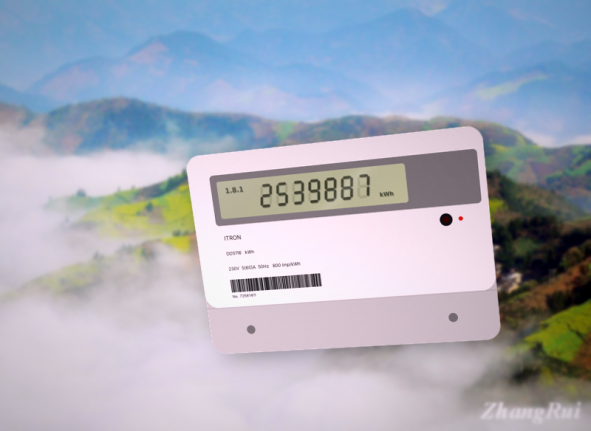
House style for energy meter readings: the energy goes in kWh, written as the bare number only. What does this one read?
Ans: 2539887
